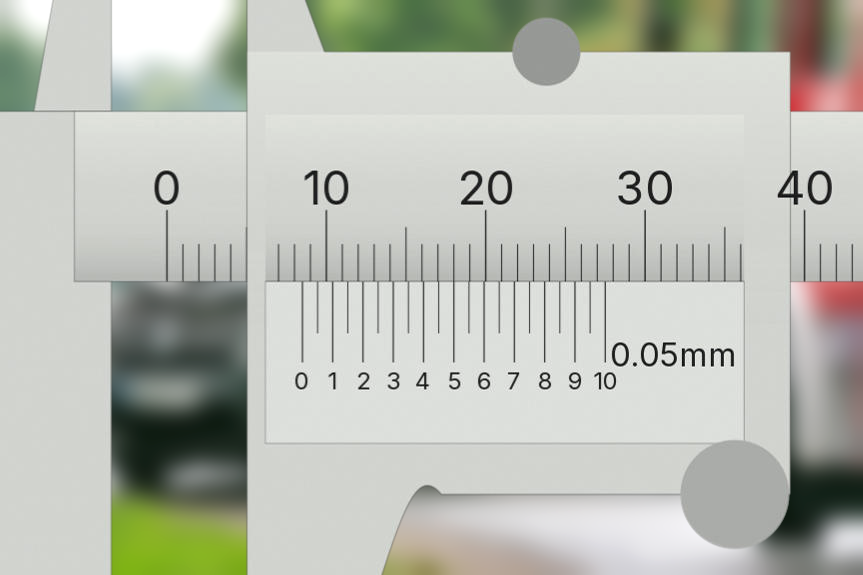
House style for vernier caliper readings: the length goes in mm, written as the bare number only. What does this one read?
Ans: 8.5
